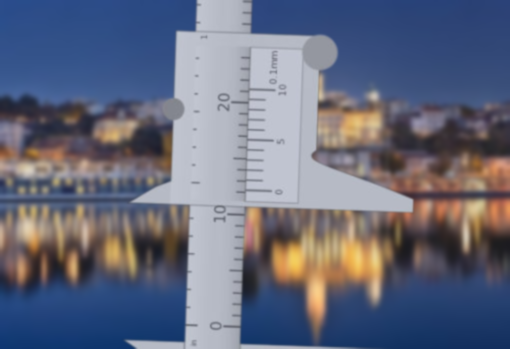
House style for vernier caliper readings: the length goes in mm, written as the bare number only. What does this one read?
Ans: 12.2
